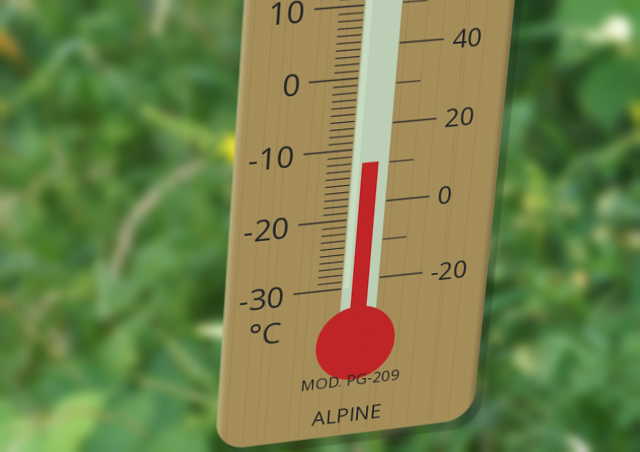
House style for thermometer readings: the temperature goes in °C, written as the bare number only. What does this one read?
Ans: -12
